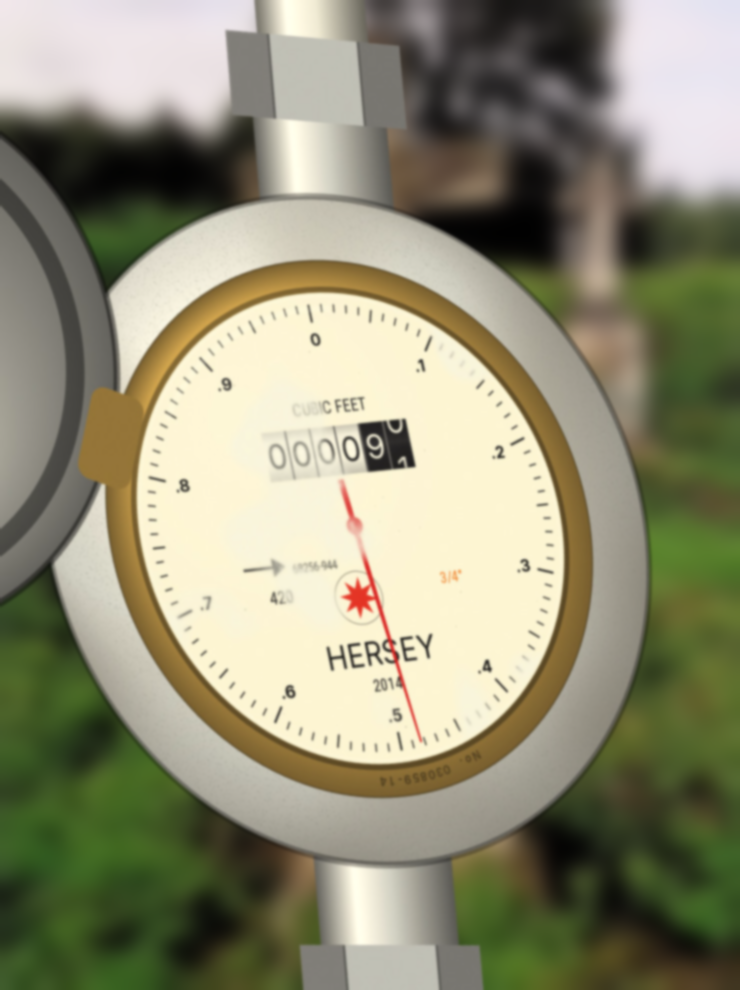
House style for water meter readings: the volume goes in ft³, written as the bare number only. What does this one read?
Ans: 90.48
